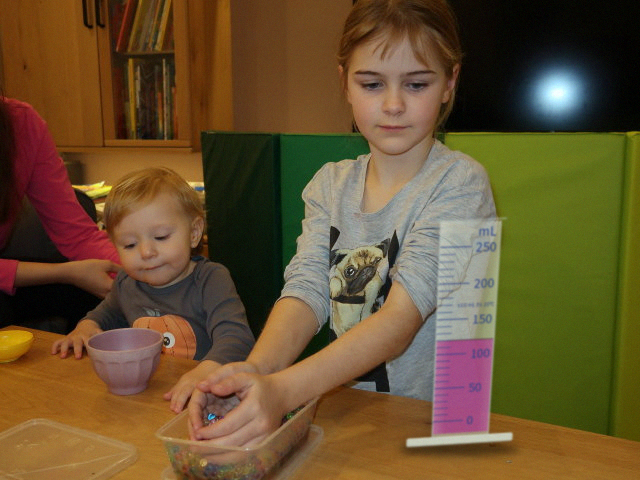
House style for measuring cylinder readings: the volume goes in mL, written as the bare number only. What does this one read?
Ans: 120
